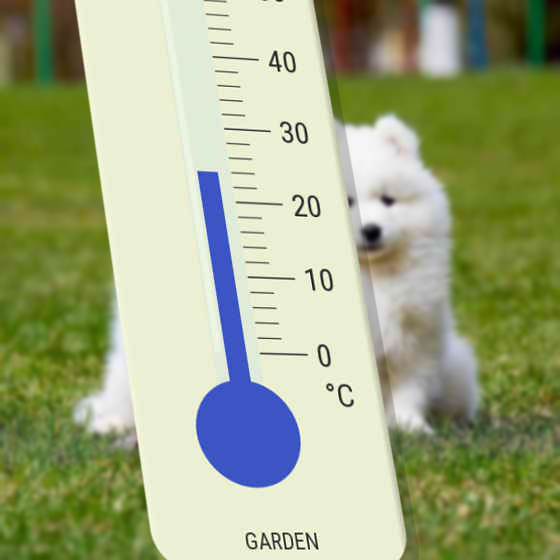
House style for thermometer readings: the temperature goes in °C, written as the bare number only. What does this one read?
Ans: 24
